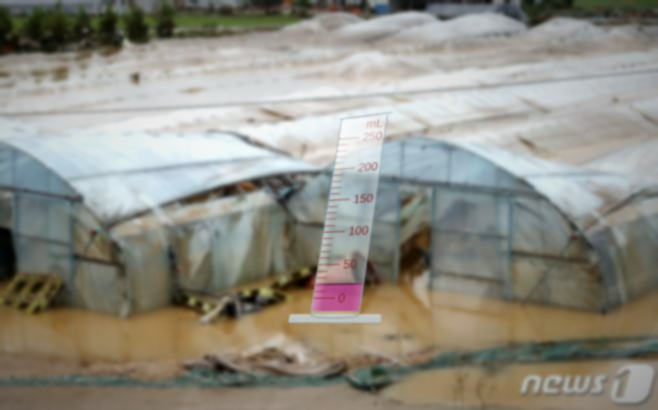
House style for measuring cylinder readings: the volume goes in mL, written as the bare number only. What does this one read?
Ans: 20
